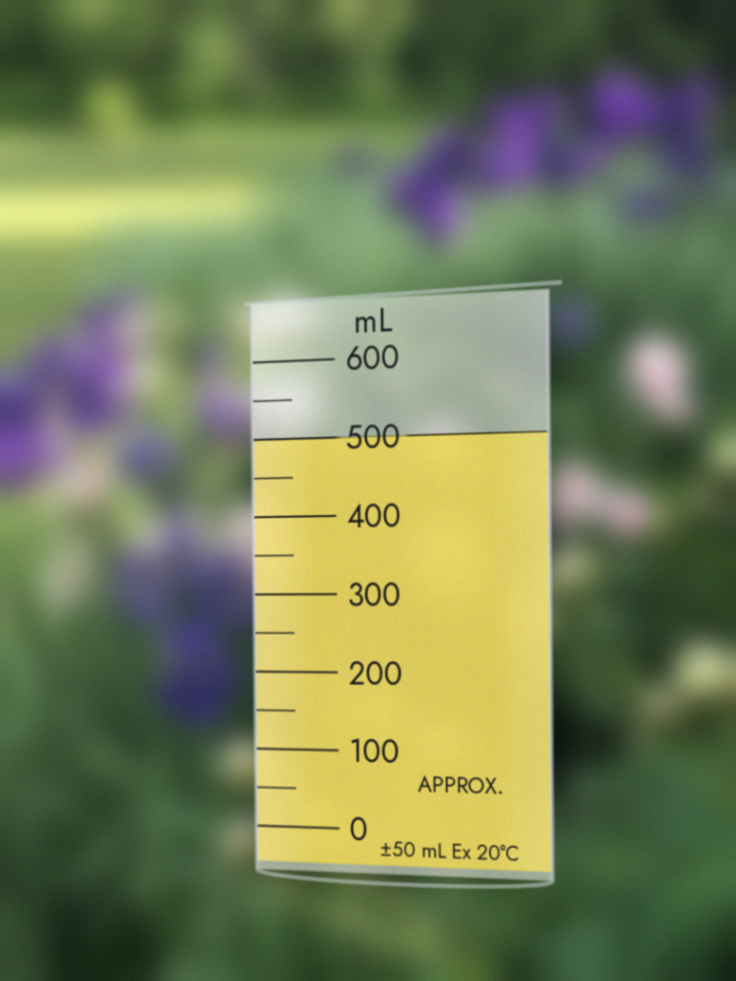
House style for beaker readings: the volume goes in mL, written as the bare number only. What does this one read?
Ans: 500
